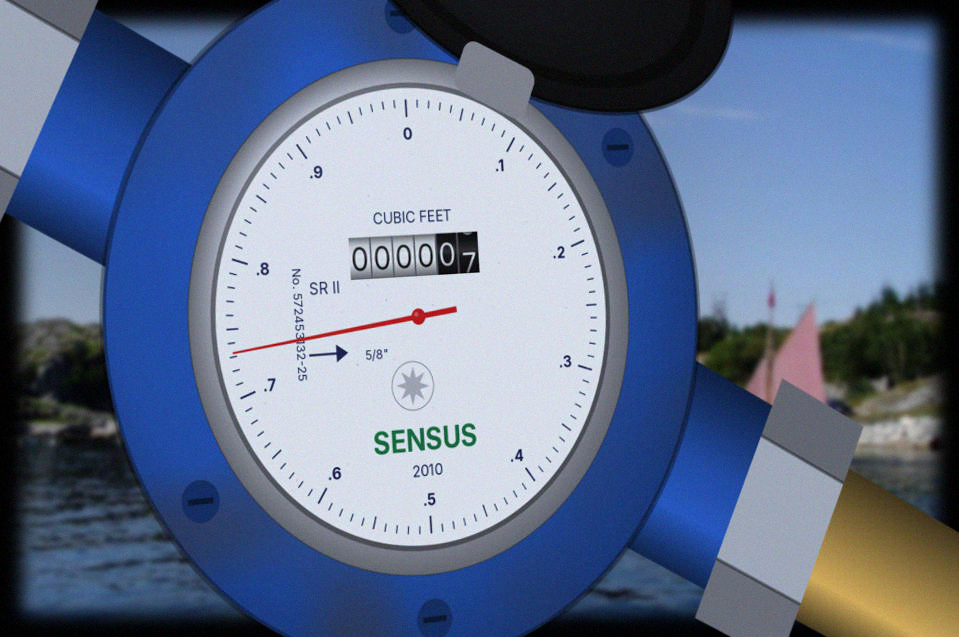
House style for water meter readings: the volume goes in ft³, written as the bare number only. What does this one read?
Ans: 6.73
